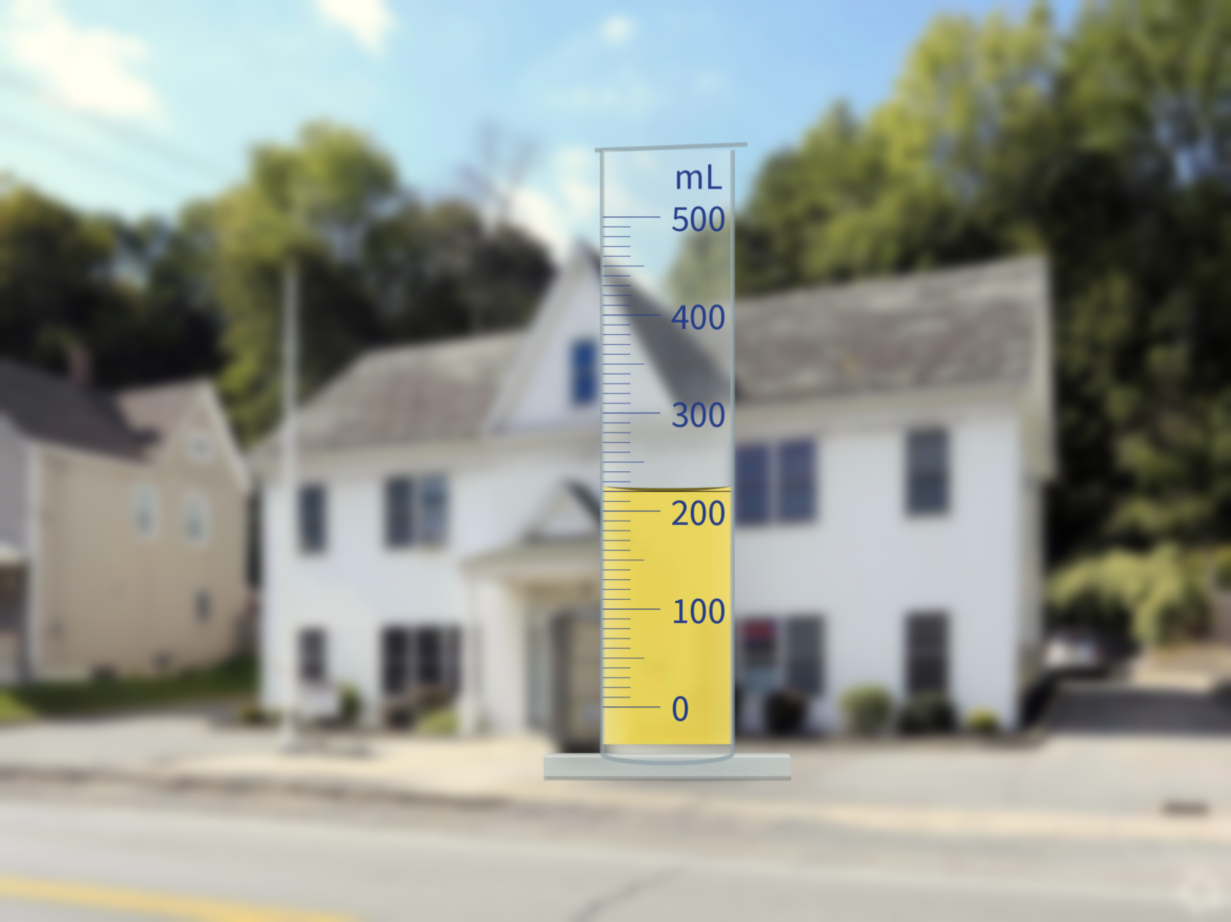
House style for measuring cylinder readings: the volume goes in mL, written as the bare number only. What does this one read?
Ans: 220
